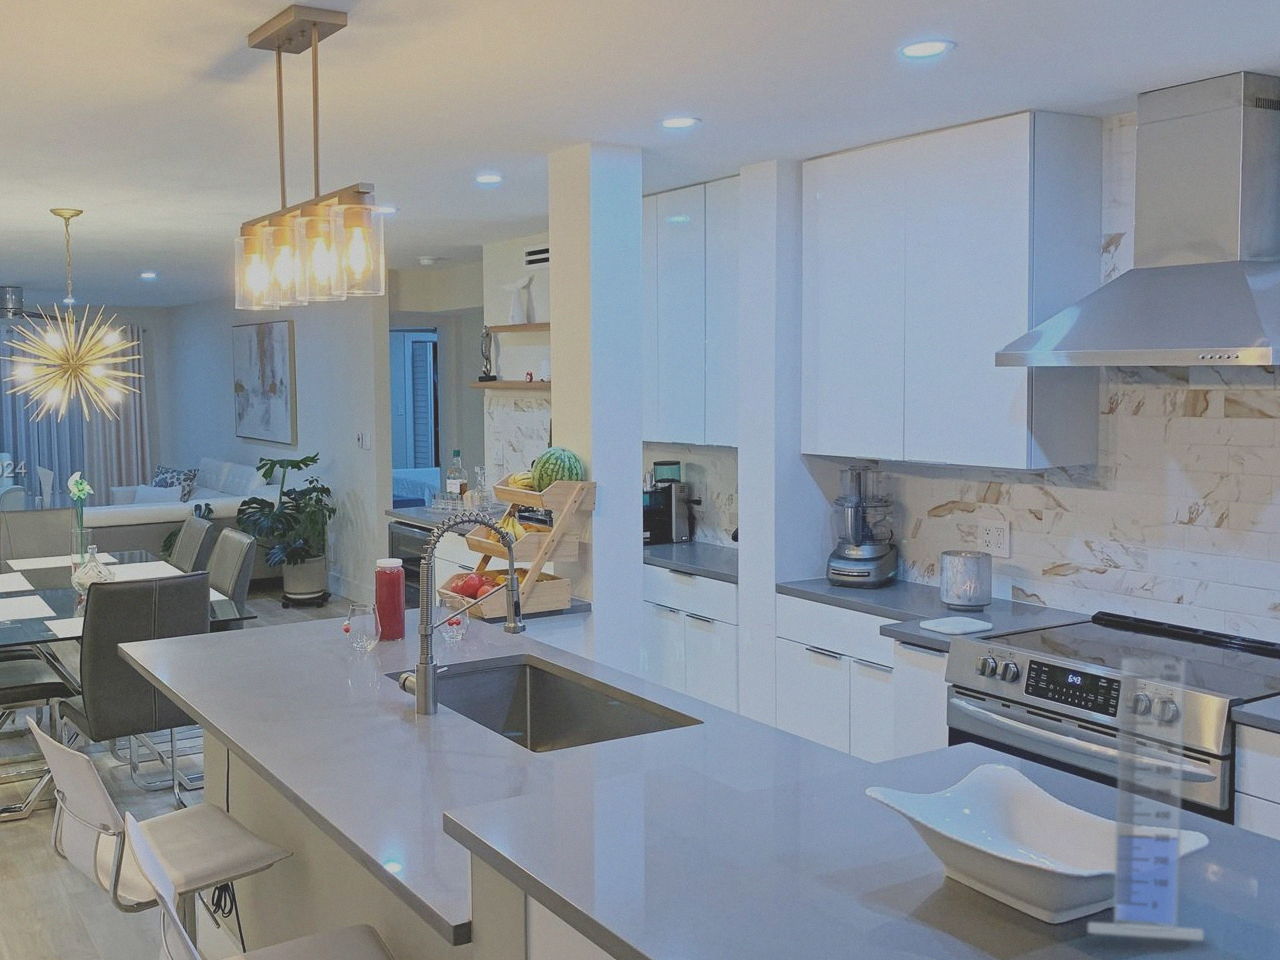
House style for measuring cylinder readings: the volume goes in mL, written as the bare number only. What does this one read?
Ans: 300
